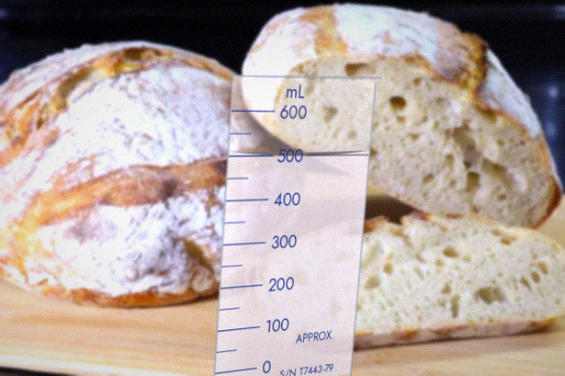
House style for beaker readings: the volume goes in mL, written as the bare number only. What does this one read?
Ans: 500
